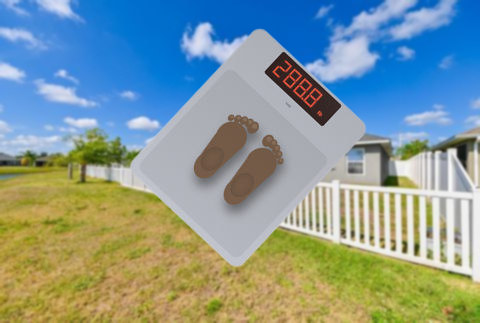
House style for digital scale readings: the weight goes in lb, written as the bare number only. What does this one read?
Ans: 288.8
